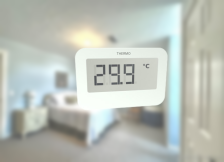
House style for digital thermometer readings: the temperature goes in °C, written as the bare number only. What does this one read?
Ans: 29.9
